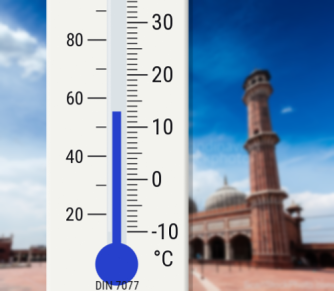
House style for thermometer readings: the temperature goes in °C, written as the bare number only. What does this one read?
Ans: 13
